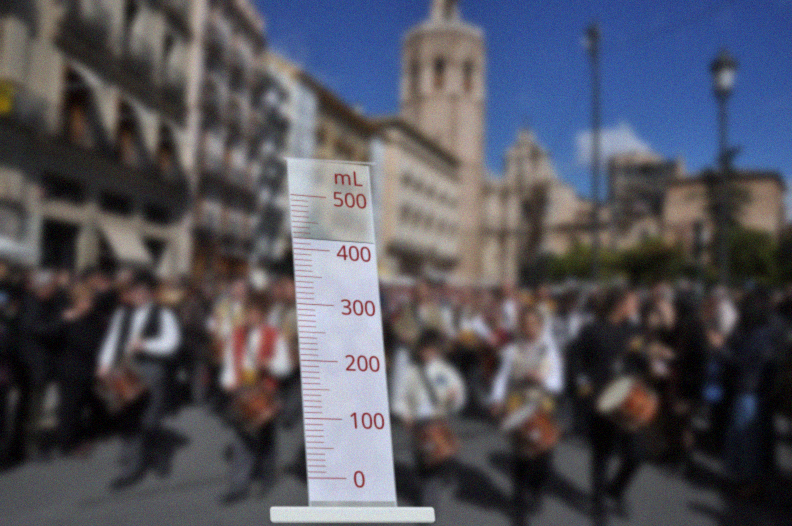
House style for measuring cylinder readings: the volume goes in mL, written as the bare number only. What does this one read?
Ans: 420
